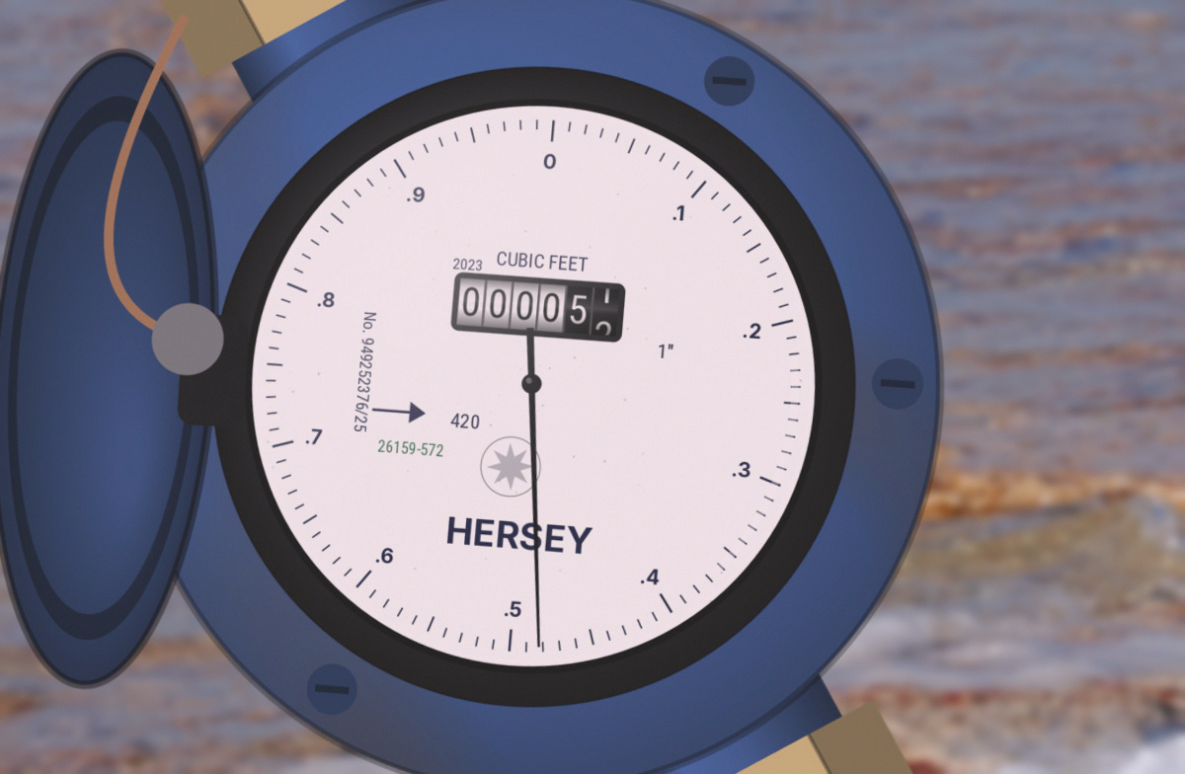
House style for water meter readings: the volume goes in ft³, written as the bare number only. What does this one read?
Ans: 51.48
